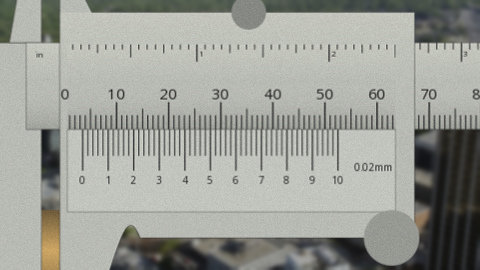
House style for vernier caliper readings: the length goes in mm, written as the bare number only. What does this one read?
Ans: 3.5
